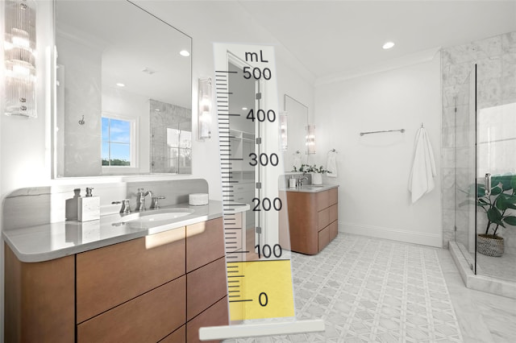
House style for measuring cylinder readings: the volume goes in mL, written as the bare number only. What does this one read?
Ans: 80
